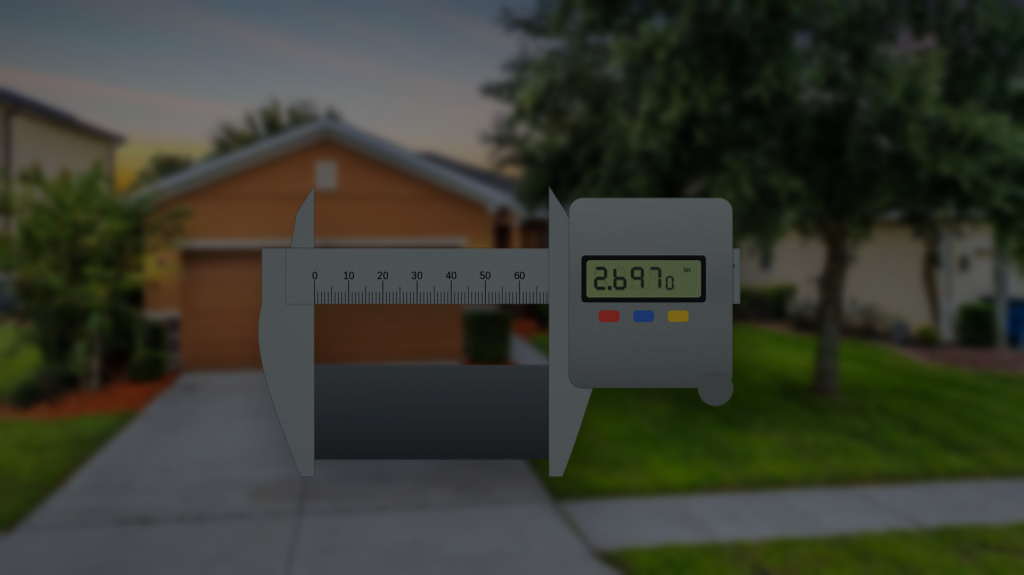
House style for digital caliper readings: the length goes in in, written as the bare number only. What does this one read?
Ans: 2.6970
